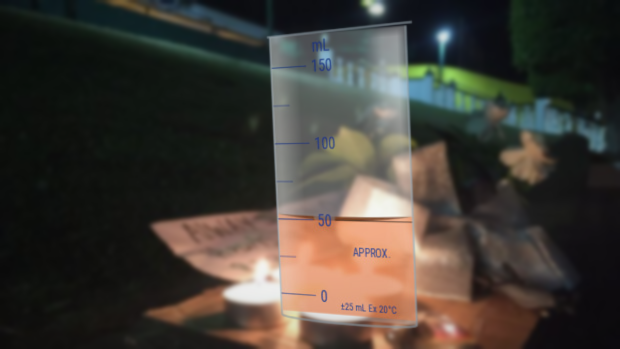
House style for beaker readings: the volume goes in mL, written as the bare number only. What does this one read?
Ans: 50
